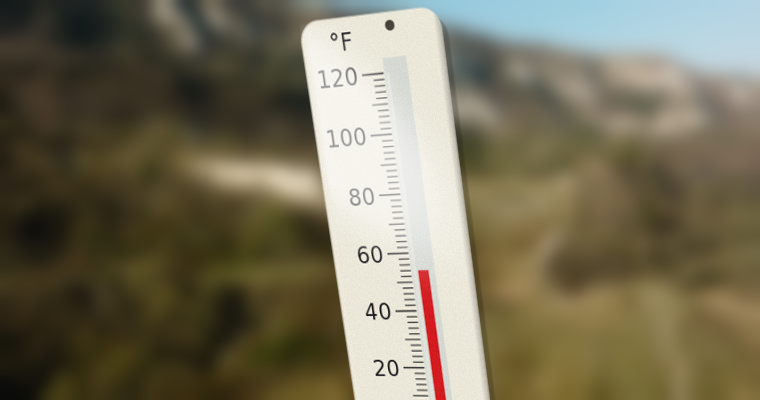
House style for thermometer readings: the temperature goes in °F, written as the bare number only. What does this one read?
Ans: 54
